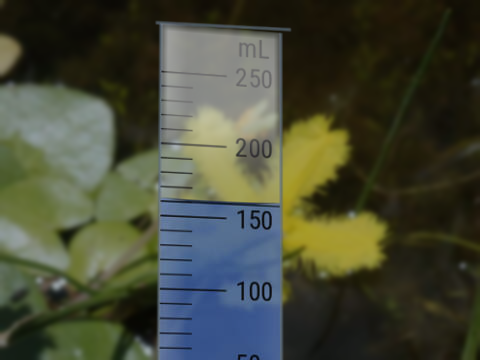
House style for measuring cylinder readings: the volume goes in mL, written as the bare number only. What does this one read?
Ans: 160
